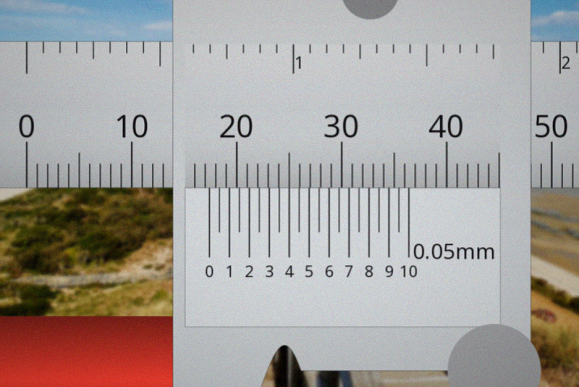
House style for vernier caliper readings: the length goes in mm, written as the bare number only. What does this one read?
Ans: 17.4
